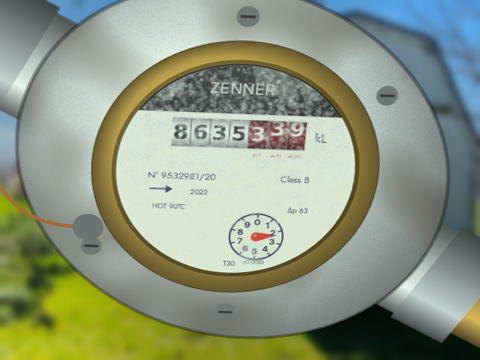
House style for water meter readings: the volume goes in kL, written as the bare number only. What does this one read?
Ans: 8635.3392
